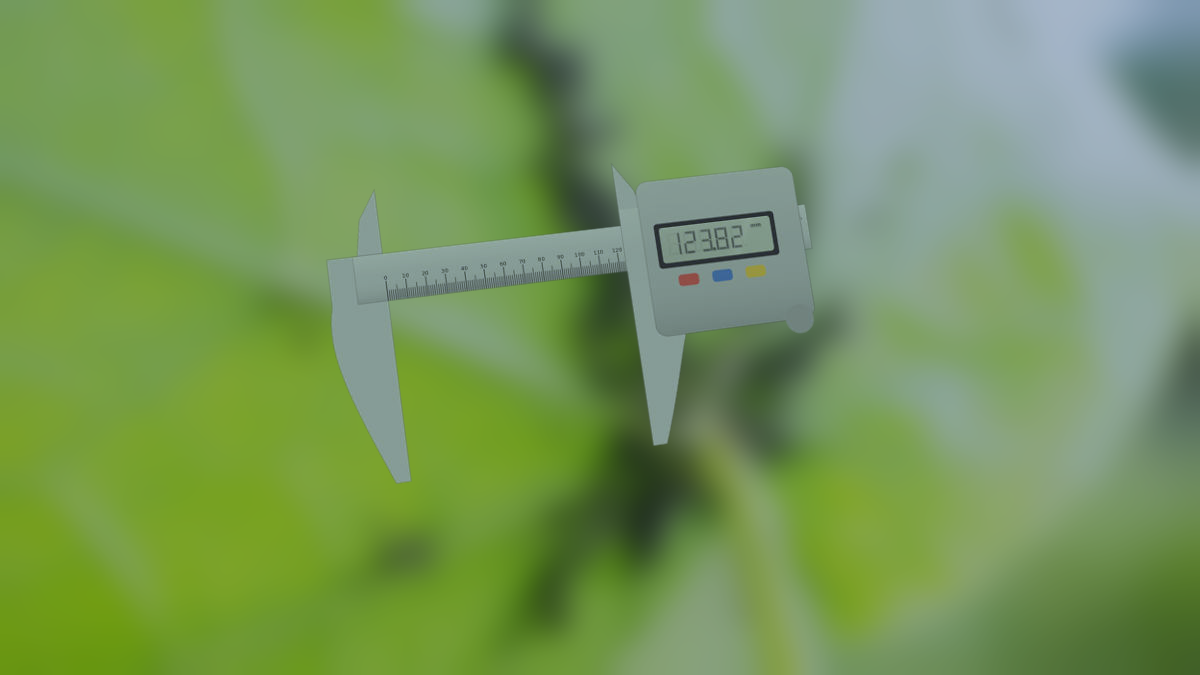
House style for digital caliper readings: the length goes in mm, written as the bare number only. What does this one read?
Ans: 123.82
